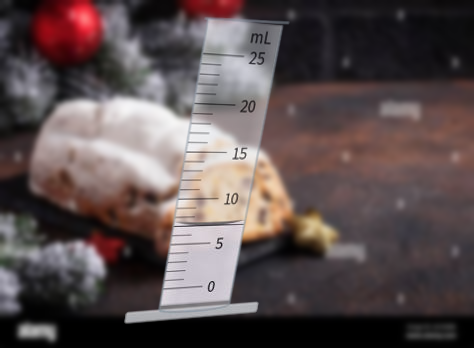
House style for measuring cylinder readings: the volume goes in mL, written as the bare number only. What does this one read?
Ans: 7
